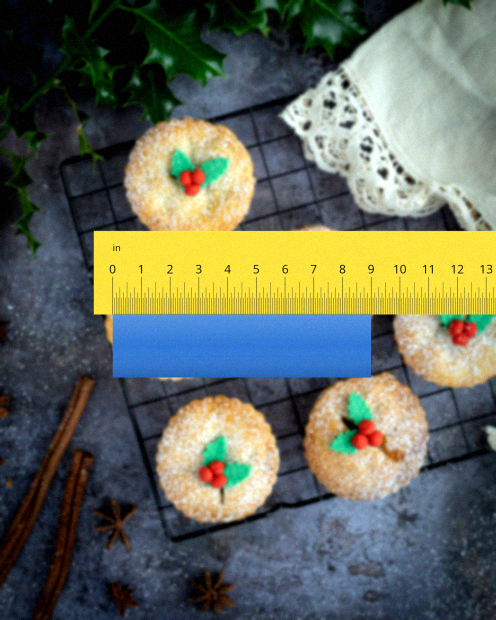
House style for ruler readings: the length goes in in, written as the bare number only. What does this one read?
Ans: 9
